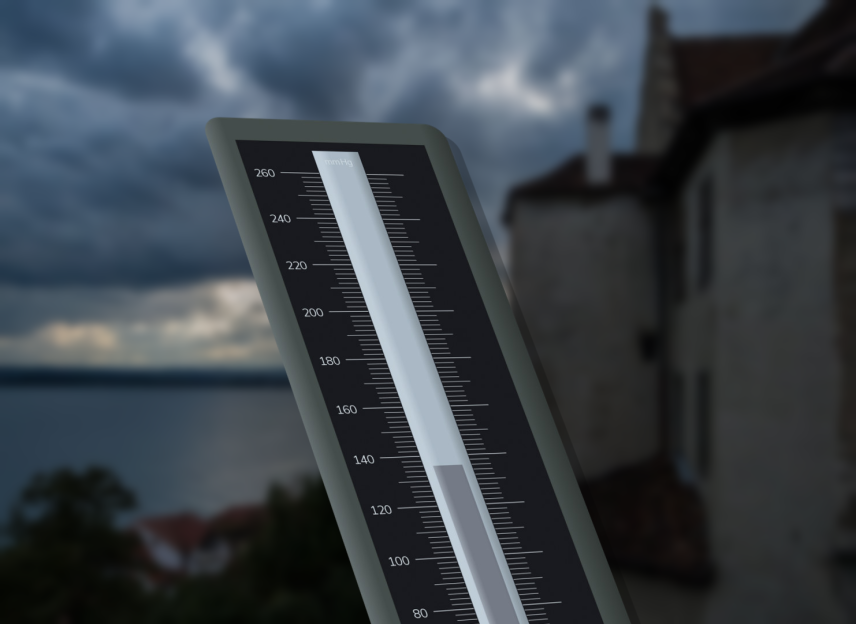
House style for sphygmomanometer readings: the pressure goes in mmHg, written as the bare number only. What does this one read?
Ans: 136
